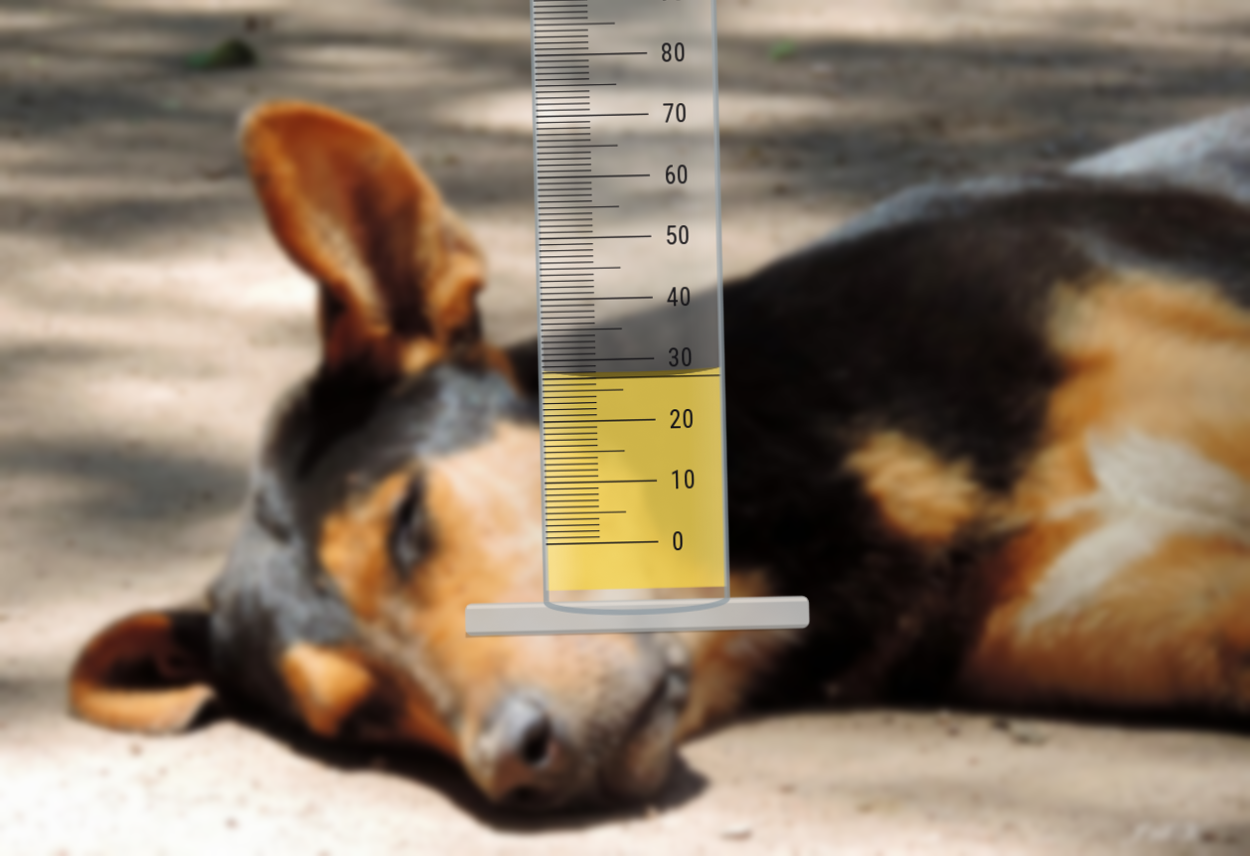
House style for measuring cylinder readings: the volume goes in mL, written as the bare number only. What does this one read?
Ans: 27
